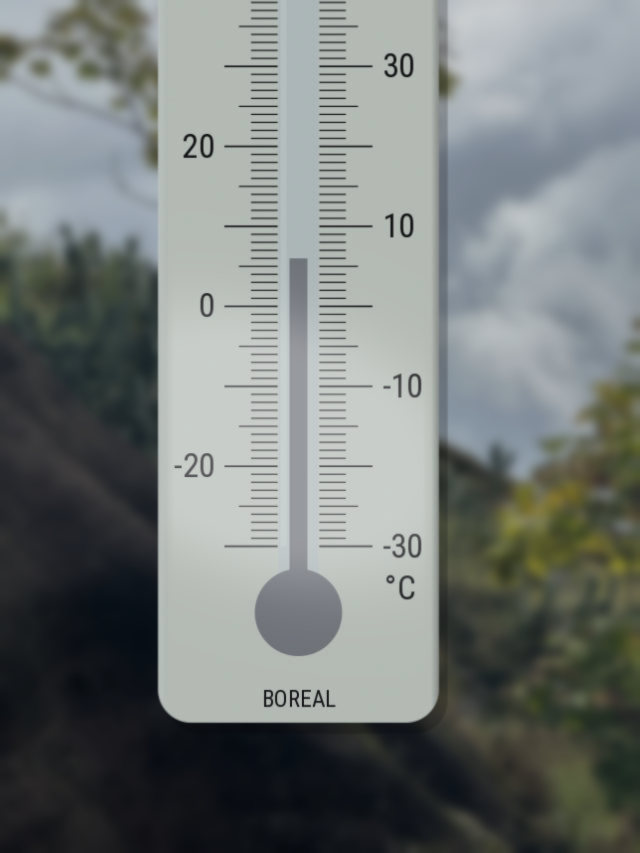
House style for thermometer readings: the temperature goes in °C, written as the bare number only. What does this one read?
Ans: 6
